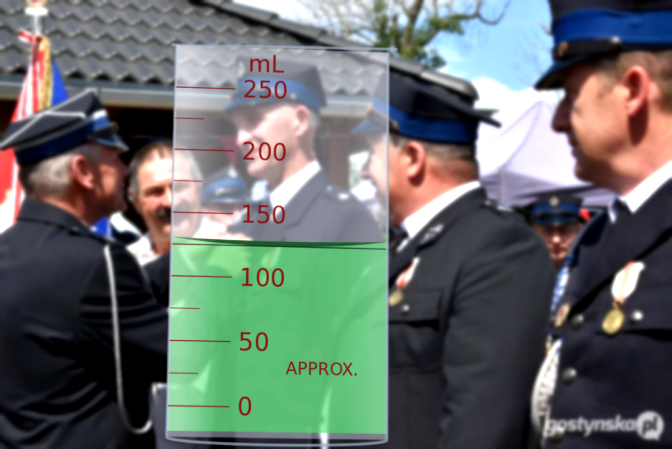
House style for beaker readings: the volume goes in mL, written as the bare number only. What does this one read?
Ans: 125
